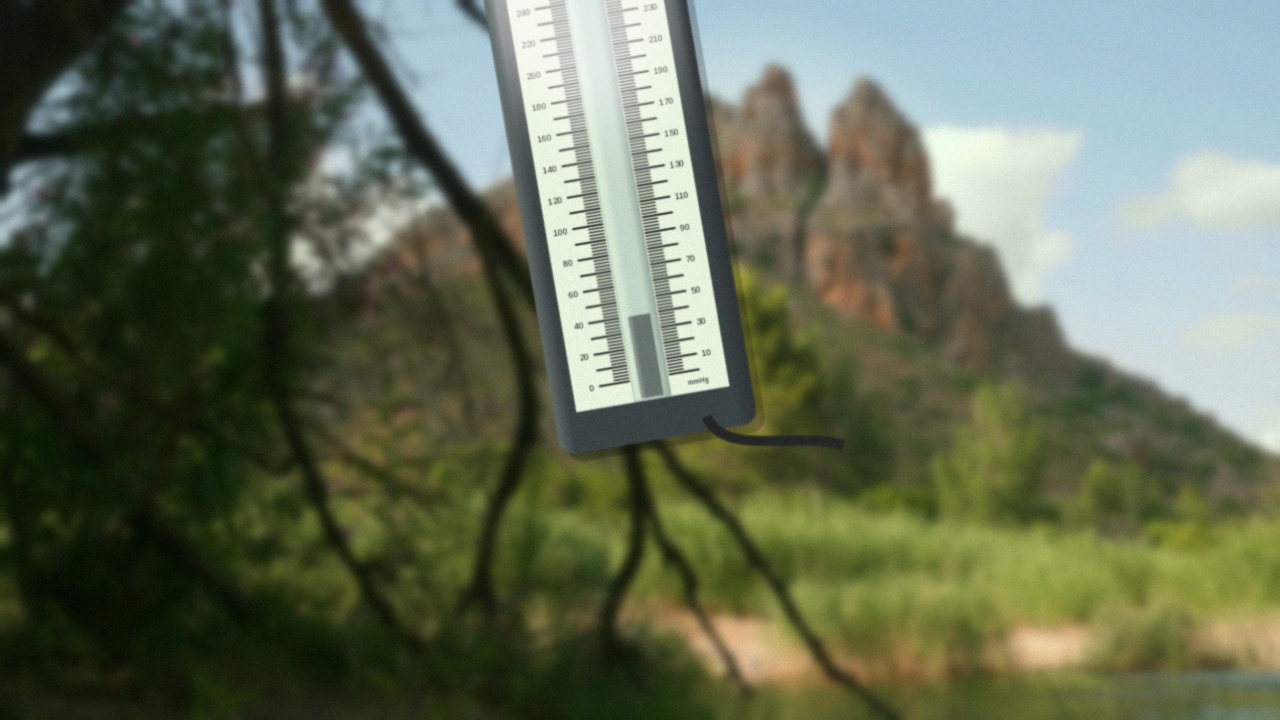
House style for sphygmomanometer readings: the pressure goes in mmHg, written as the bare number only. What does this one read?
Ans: 40
